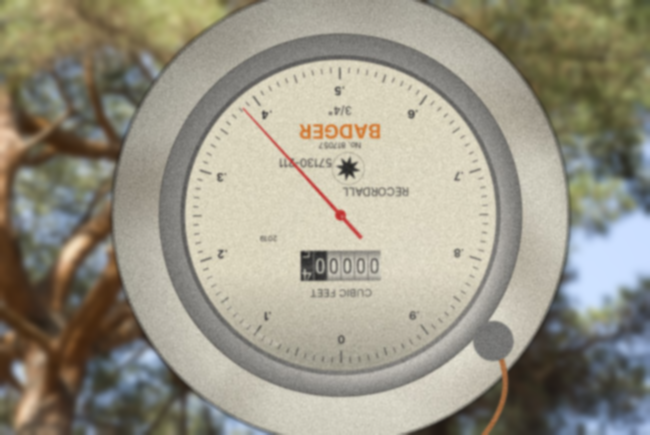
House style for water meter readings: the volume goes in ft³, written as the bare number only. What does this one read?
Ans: 4.38
